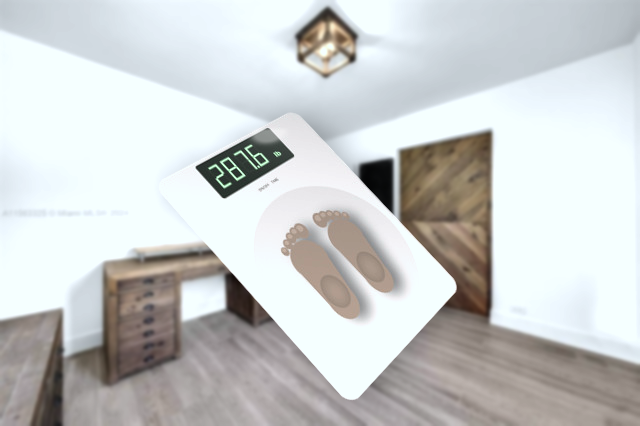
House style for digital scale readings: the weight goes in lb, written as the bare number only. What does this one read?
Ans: 287.6
